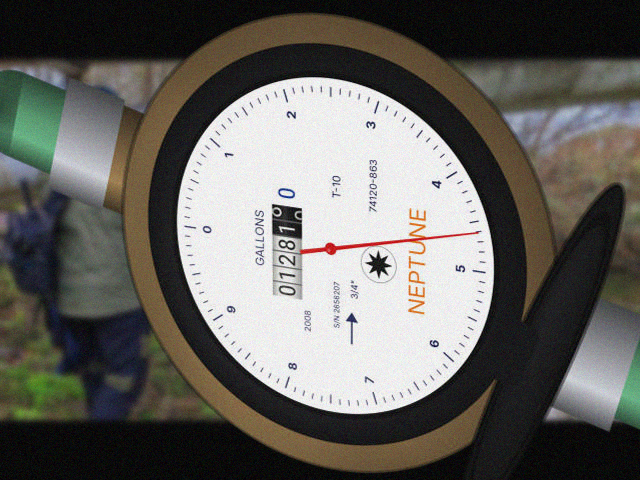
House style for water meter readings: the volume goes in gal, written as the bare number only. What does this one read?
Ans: 128184.6
